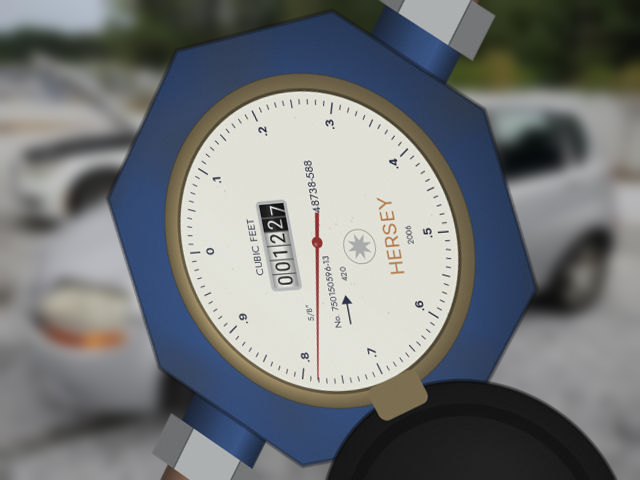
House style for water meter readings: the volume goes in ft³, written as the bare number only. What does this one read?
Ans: 1226.78
